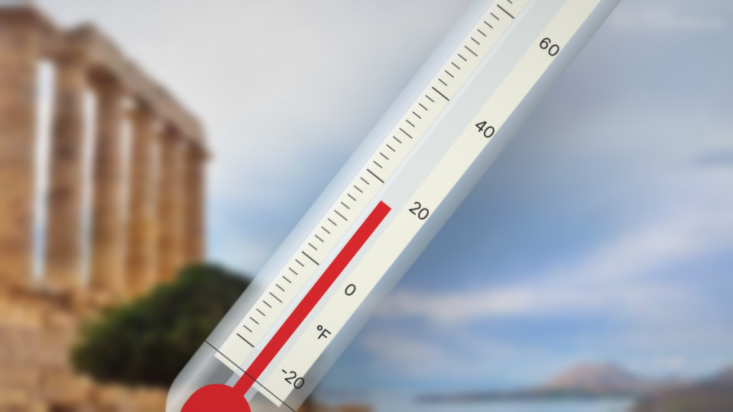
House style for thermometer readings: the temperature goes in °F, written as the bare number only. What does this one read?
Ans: 17
